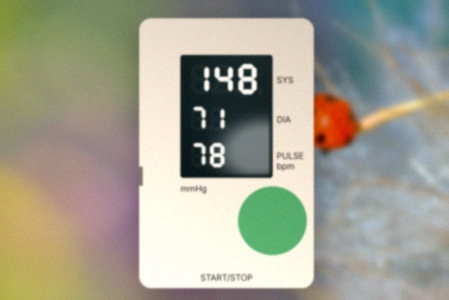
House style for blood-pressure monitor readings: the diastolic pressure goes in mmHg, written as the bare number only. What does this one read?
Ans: 71
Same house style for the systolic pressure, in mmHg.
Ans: 148
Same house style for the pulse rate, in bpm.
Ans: 78
